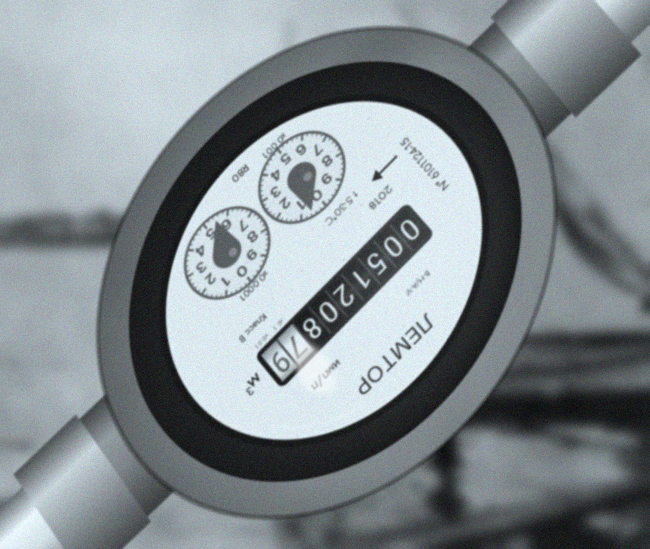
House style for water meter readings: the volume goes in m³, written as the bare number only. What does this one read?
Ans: 51208.7905
